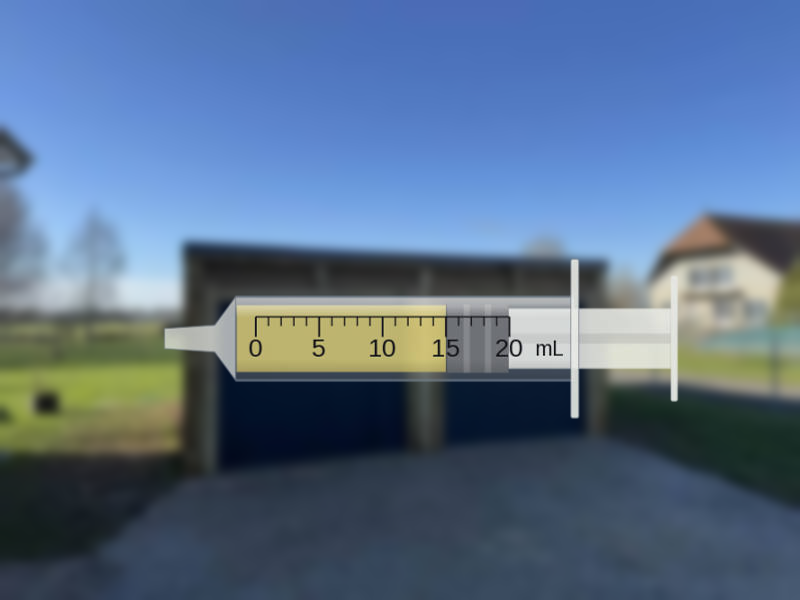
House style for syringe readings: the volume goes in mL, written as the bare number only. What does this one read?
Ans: 15
